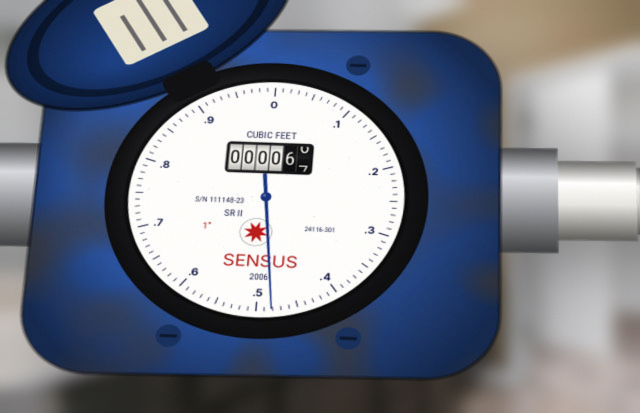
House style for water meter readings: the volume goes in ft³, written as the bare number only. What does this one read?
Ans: 66.48
